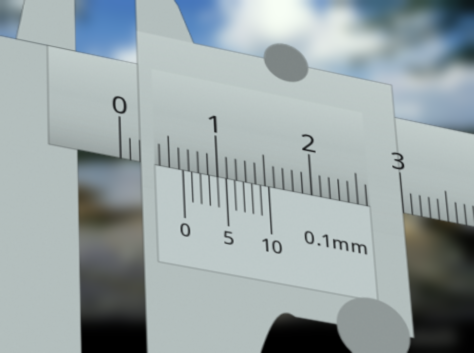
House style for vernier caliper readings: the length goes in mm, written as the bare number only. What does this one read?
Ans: 6.4
